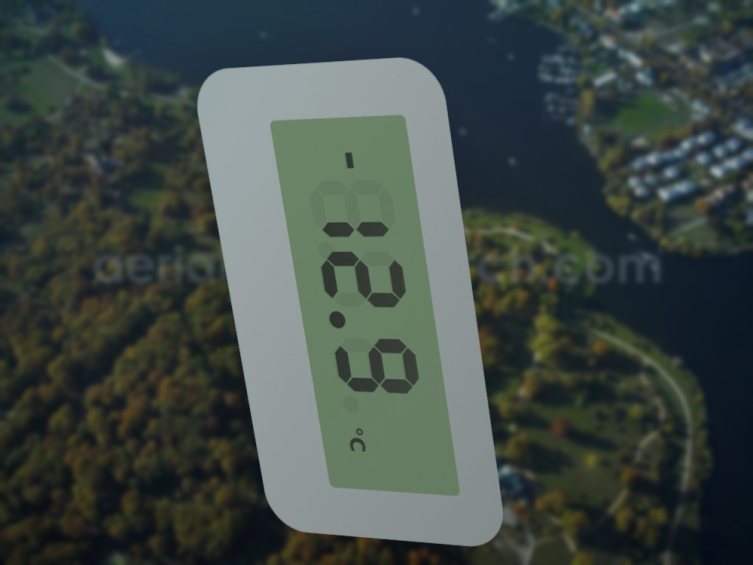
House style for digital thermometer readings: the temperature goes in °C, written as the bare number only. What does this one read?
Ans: -12.9
